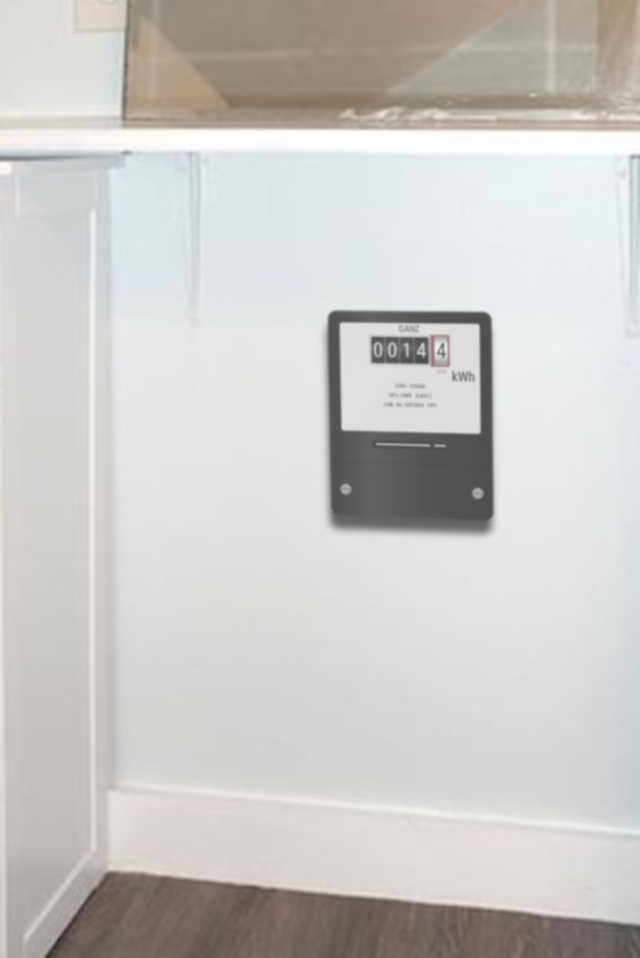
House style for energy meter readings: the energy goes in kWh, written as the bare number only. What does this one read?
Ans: 14.4
